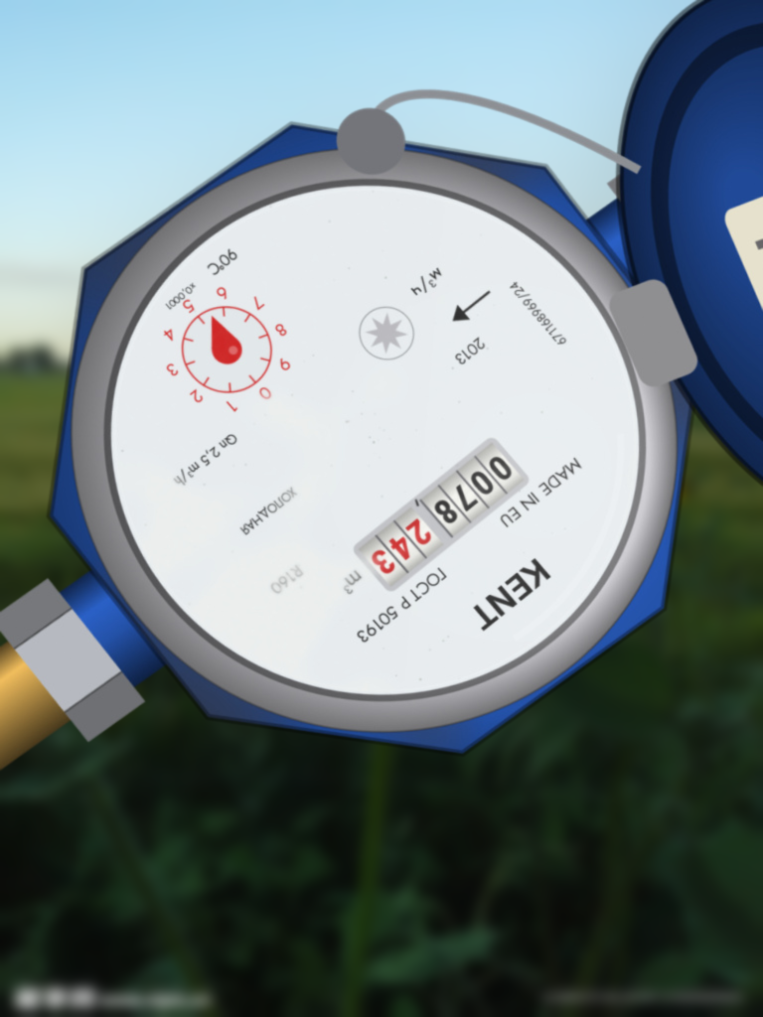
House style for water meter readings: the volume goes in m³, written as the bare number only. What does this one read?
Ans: 78.2435
